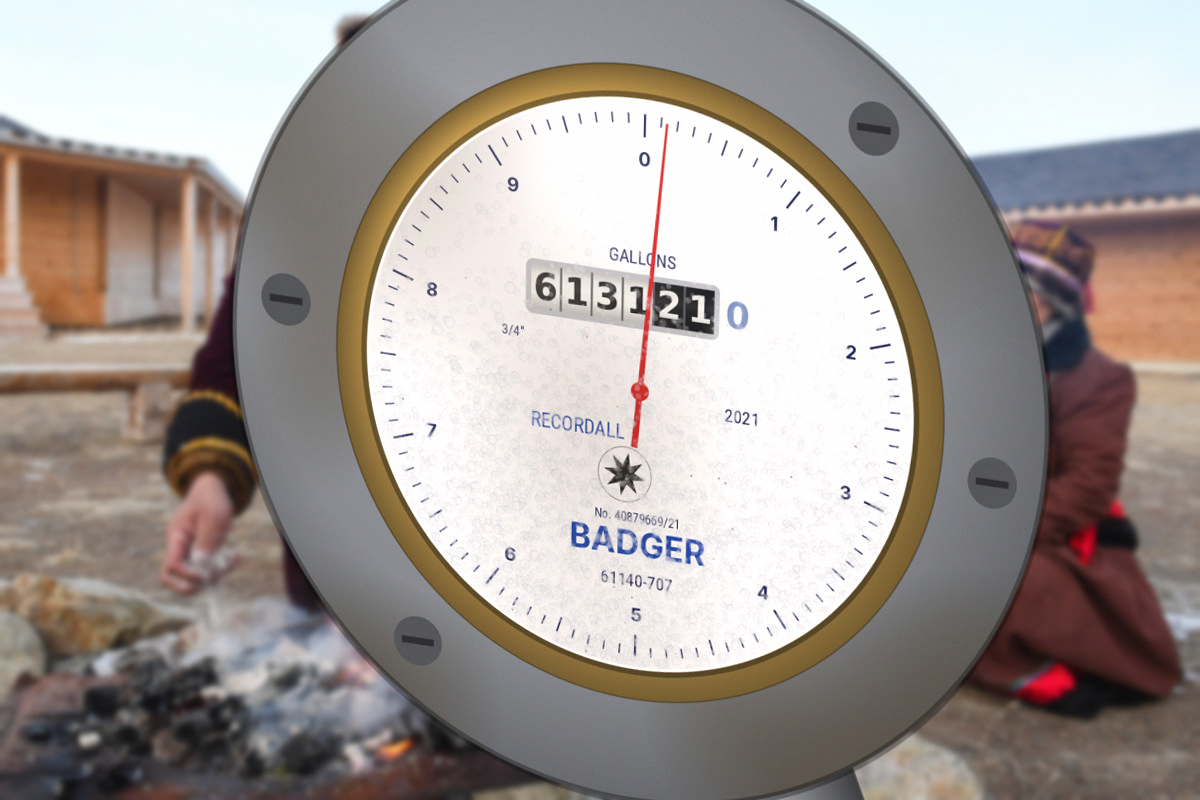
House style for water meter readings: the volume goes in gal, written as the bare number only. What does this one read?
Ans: 6131210.1
